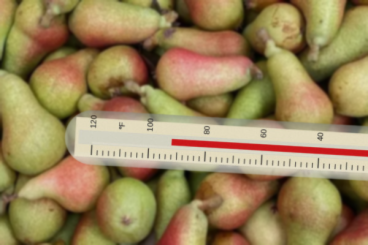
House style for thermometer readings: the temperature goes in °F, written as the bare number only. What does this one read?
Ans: 92
